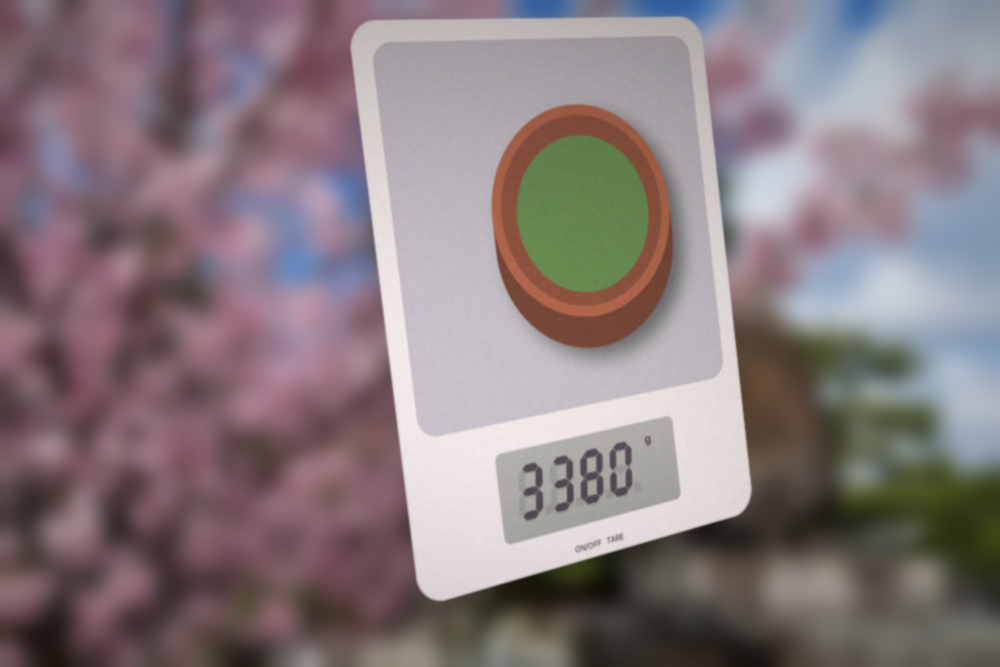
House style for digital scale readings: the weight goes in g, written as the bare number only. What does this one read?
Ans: 3380
